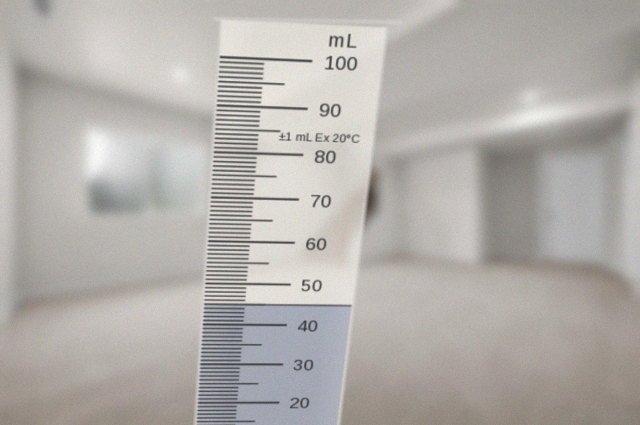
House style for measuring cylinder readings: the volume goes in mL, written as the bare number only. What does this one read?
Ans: 45
